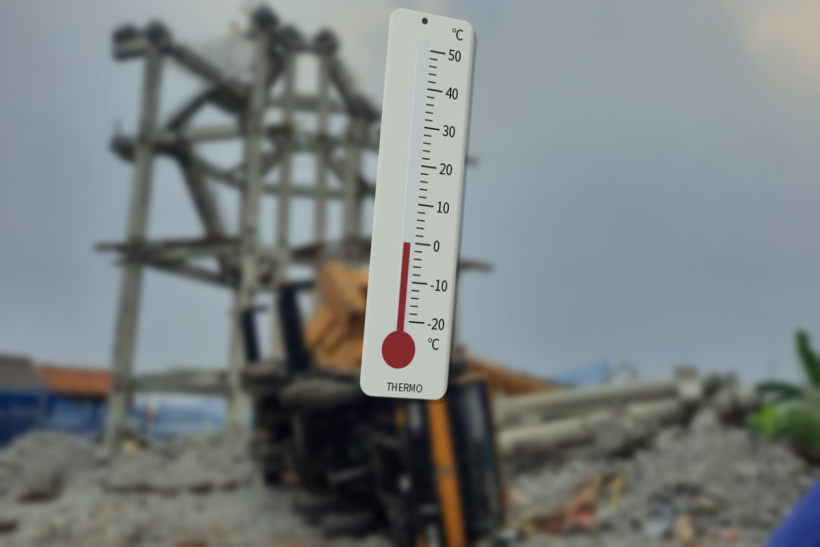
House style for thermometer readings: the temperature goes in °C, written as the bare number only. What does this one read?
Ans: 0
